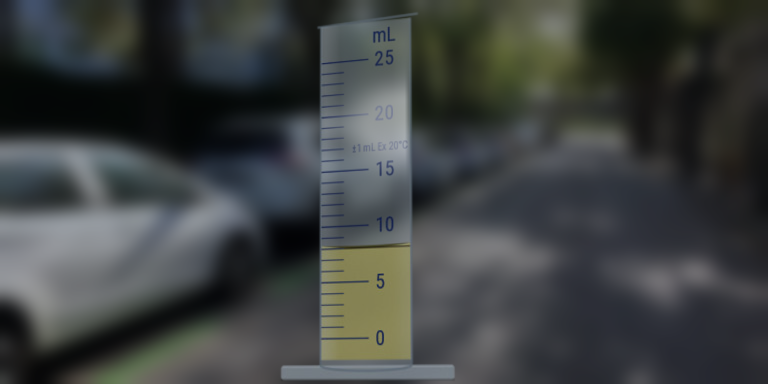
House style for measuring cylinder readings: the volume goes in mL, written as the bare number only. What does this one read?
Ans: 8
